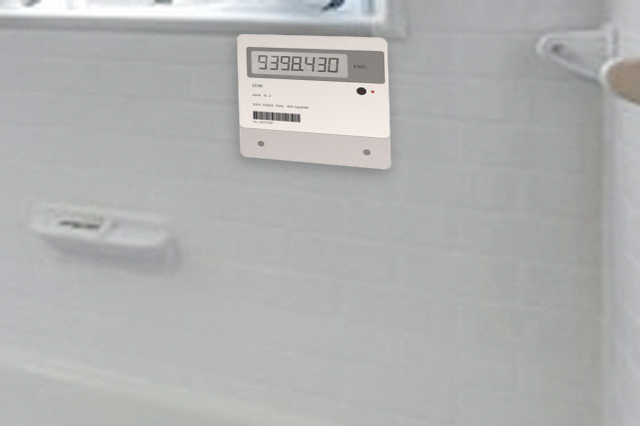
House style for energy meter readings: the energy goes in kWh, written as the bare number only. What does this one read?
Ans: 9398.430
